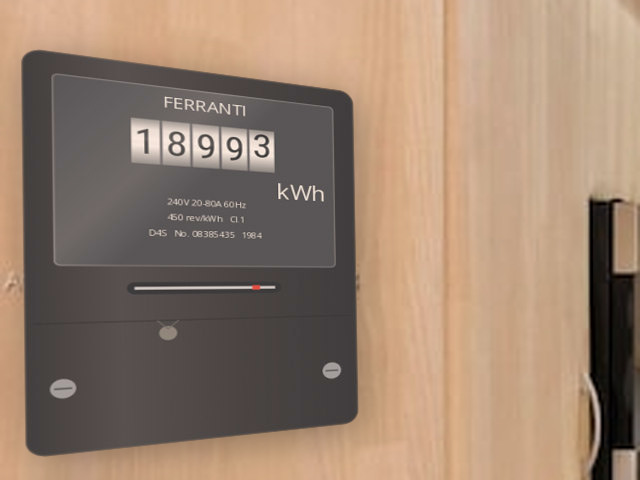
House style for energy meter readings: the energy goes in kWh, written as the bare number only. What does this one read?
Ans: 18993
